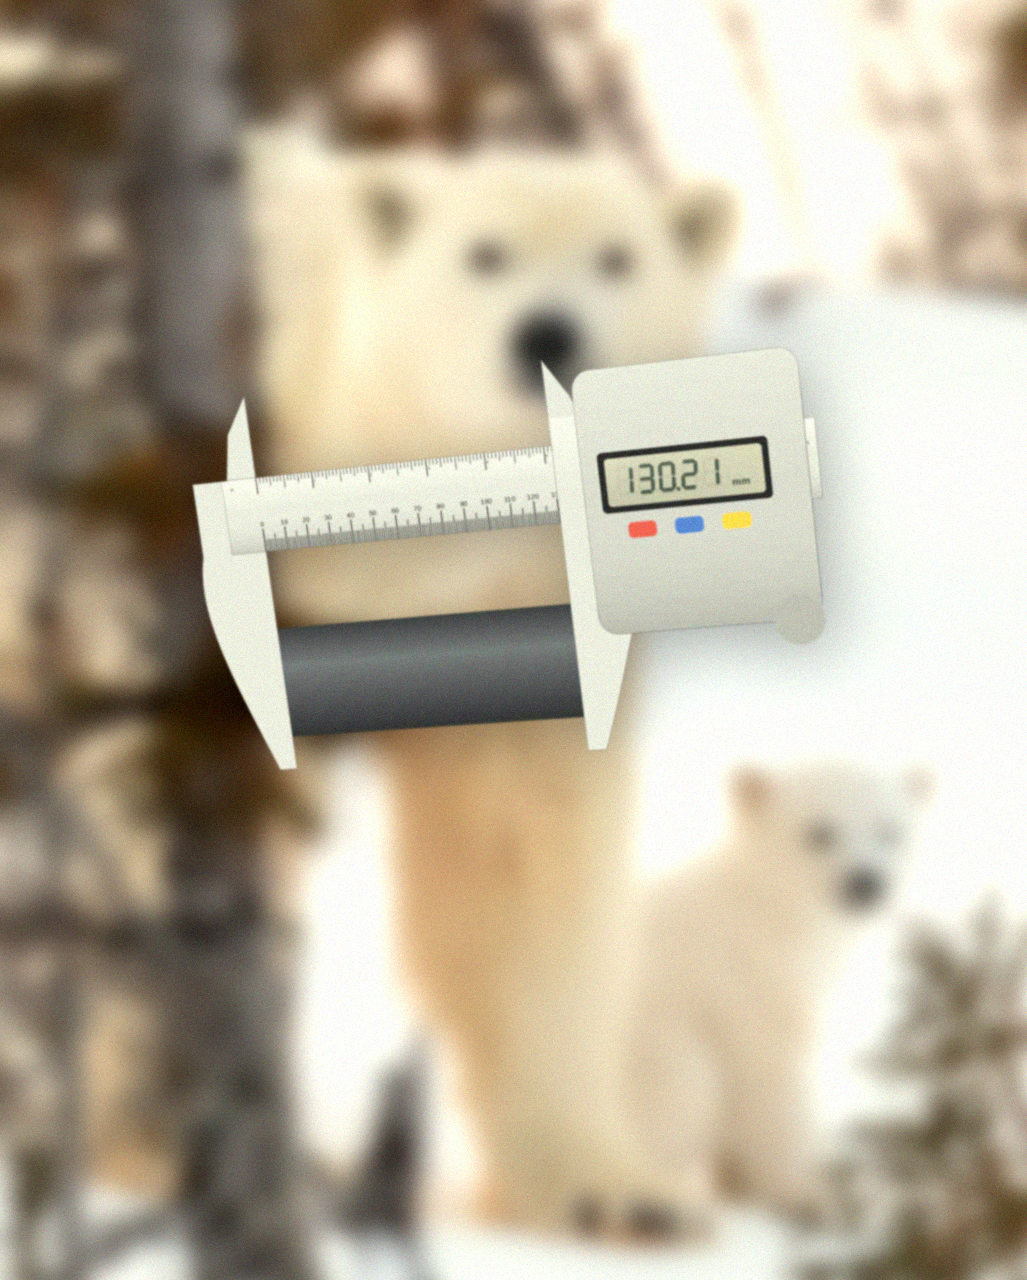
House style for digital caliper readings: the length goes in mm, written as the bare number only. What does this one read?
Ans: 130.21
